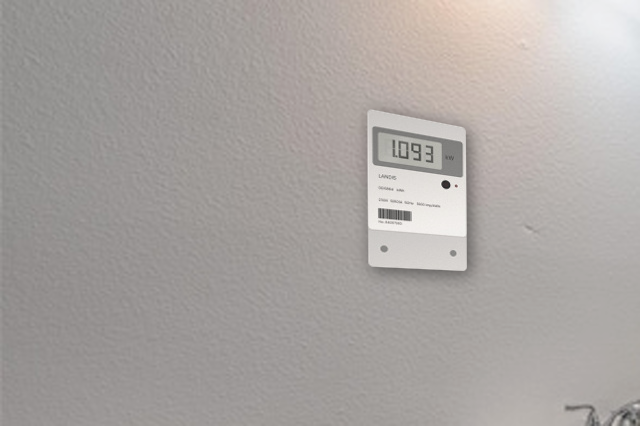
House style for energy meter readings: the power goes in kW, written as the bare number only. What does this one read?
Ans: 1.093
